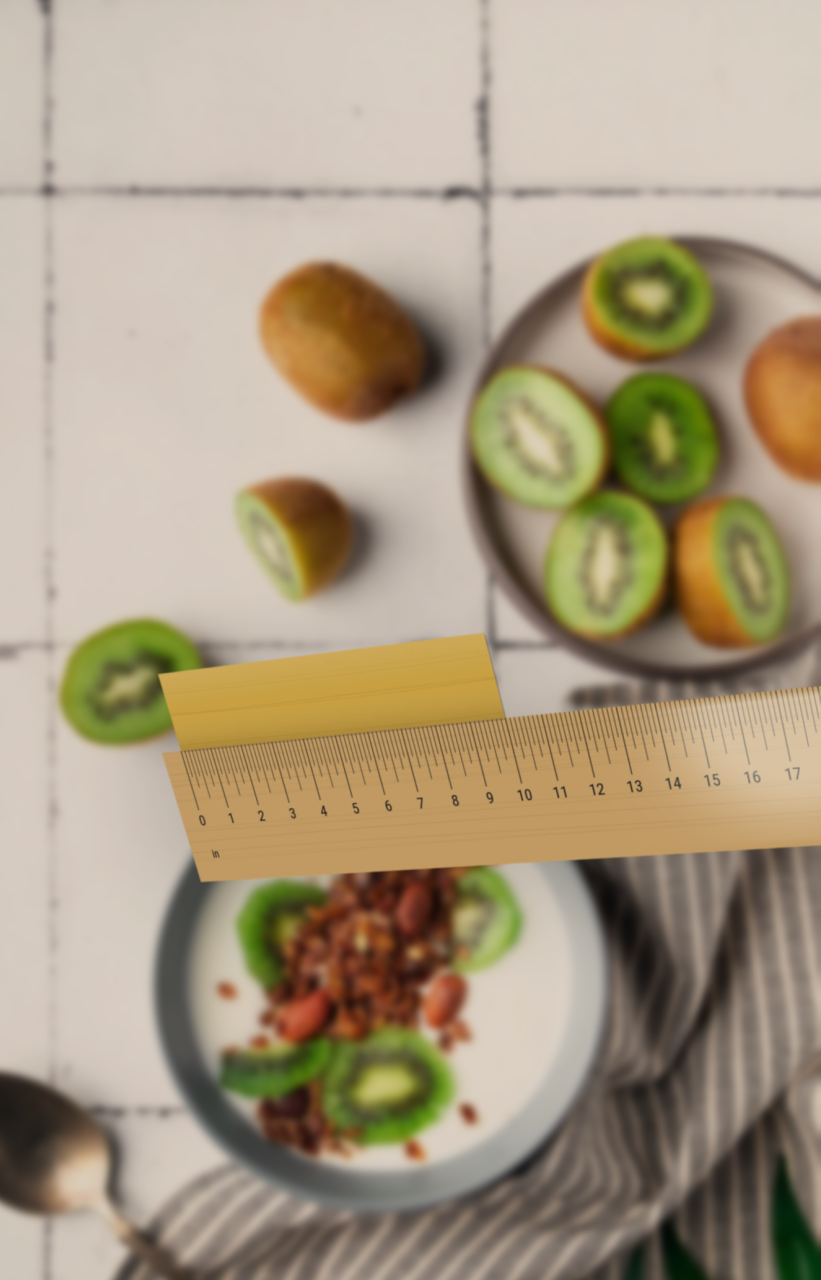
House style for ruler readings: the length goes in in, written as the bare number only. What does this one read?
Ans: 10
